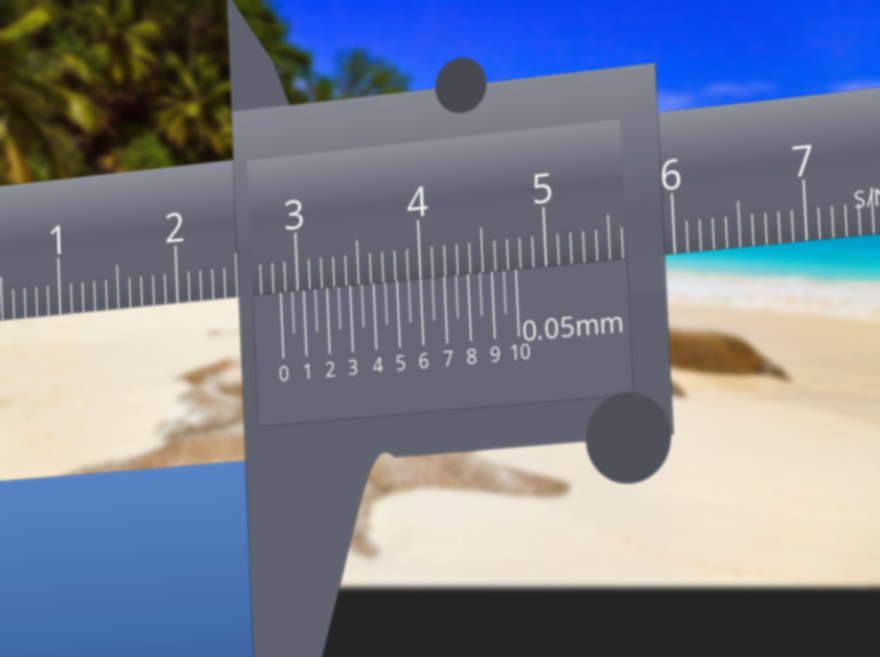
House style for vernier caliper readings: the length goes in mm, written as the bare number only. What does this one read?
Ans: 28.6
